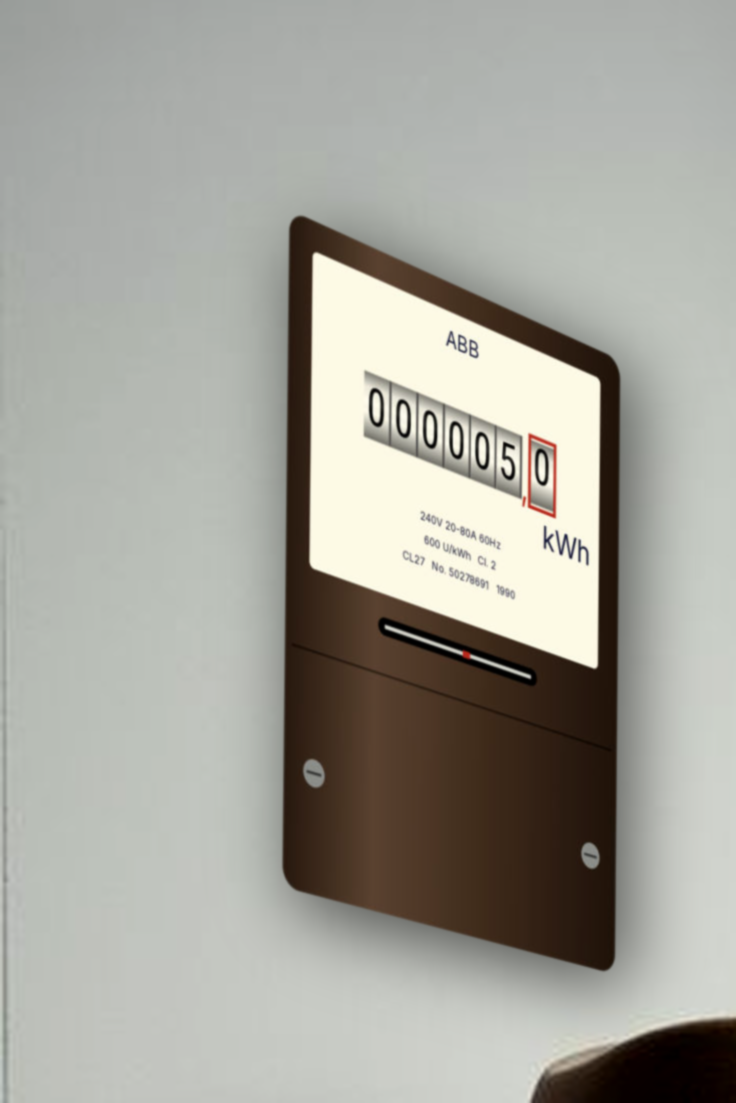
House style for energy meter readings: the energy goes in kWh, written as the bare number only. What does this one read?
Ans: 5.0
